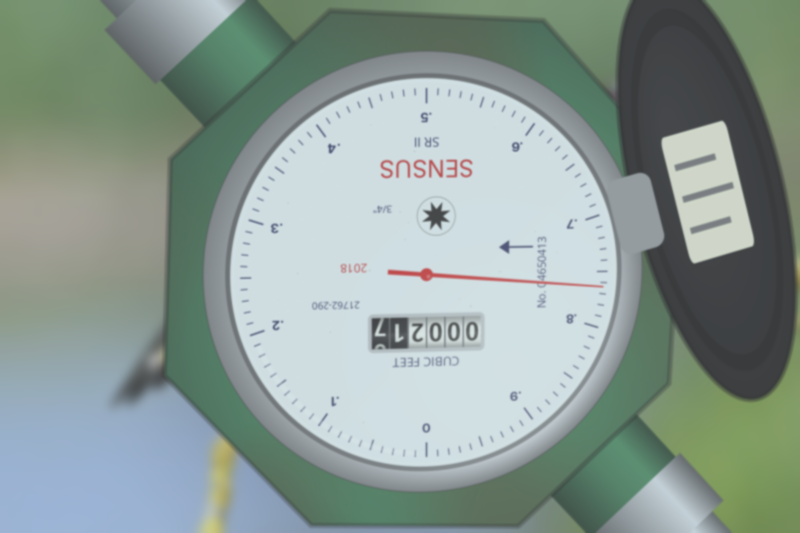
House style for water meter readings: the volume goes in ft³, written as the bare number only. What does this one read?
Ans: 216.76
